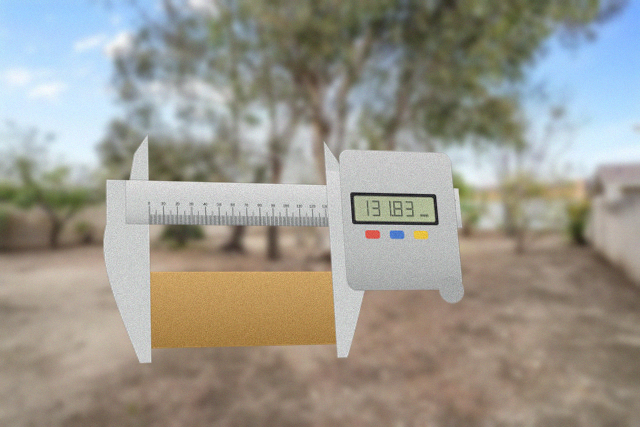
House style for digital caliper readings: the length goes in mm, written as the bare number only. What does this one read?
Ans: 131.83
